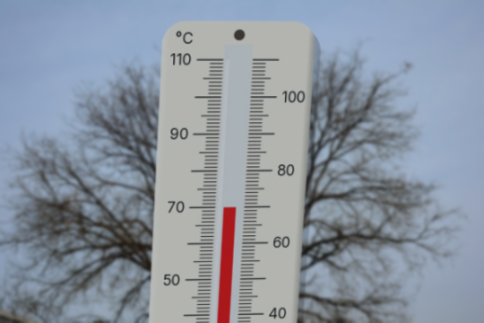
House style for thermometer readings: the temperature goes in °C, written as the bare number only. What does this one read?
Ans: 70
